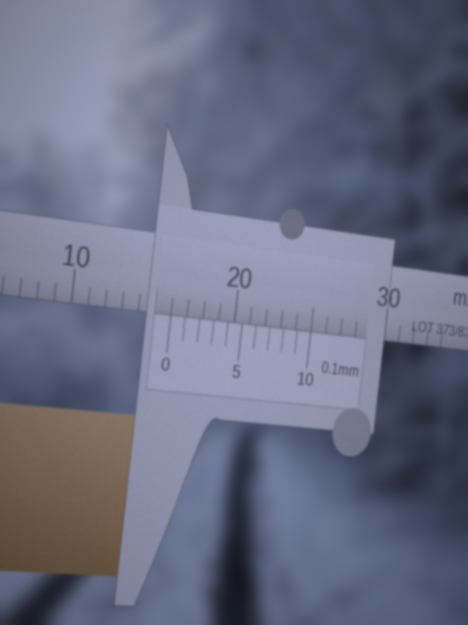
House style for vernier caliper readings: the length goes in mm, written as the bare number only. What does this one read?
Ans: 16.0
